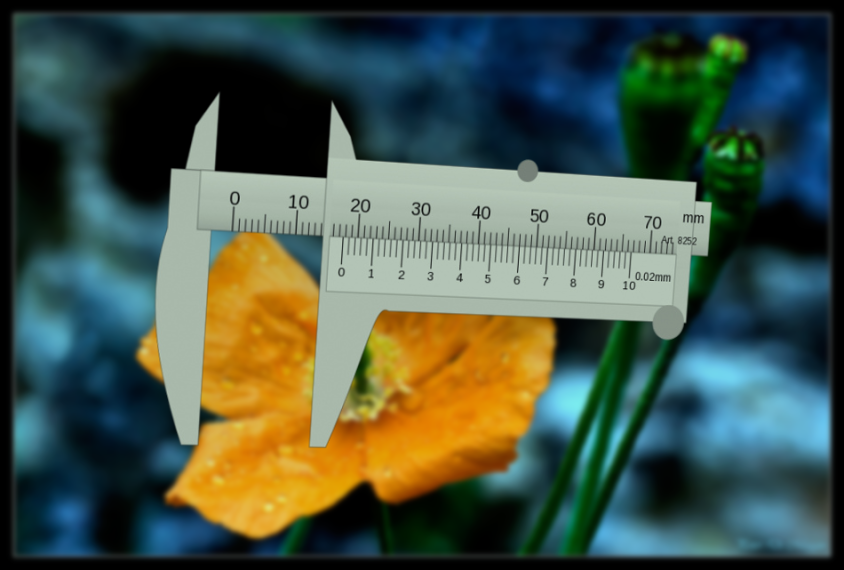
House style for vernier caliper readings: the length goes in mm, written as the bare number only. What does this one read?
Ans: 17.6
